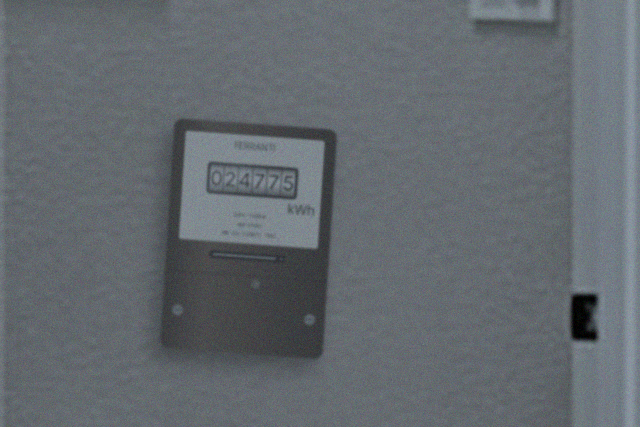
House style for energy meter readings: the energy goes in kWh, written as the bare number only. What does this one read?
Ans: 24775
